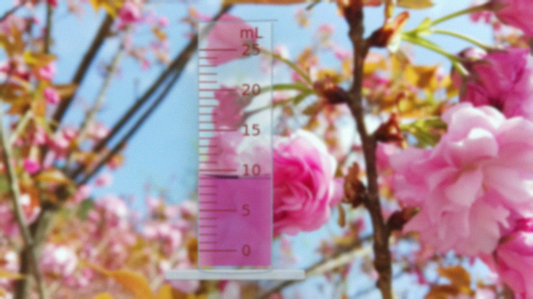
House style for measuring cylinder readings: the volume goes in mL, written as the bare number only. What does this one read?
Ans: 9
